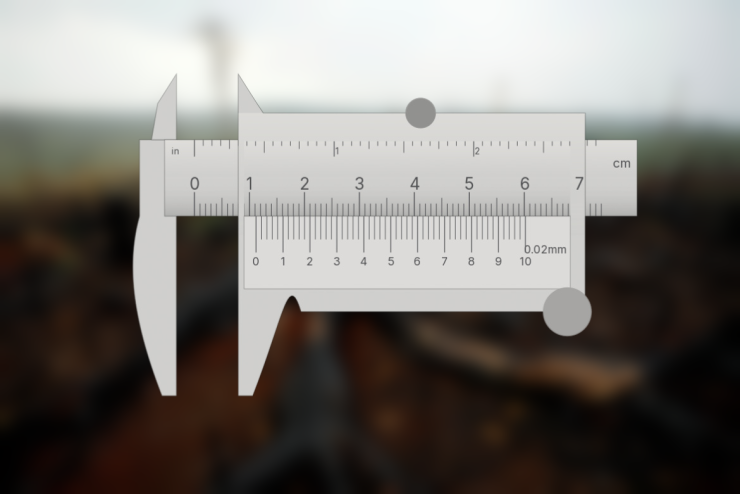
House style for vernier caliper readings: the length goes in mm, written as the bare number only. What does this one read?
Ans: 11.2
